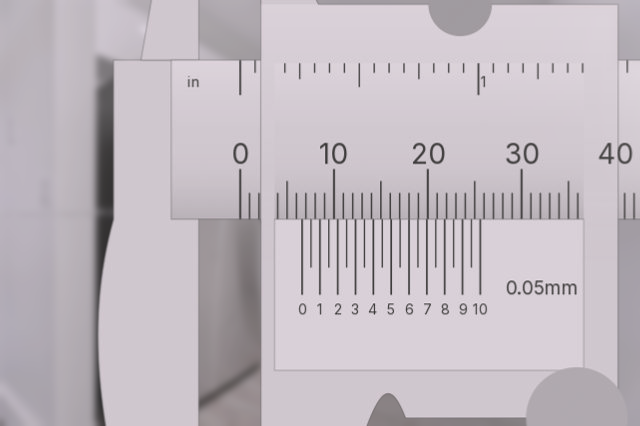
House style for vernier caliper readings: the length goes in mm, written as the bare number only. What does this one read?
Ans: 6.6
